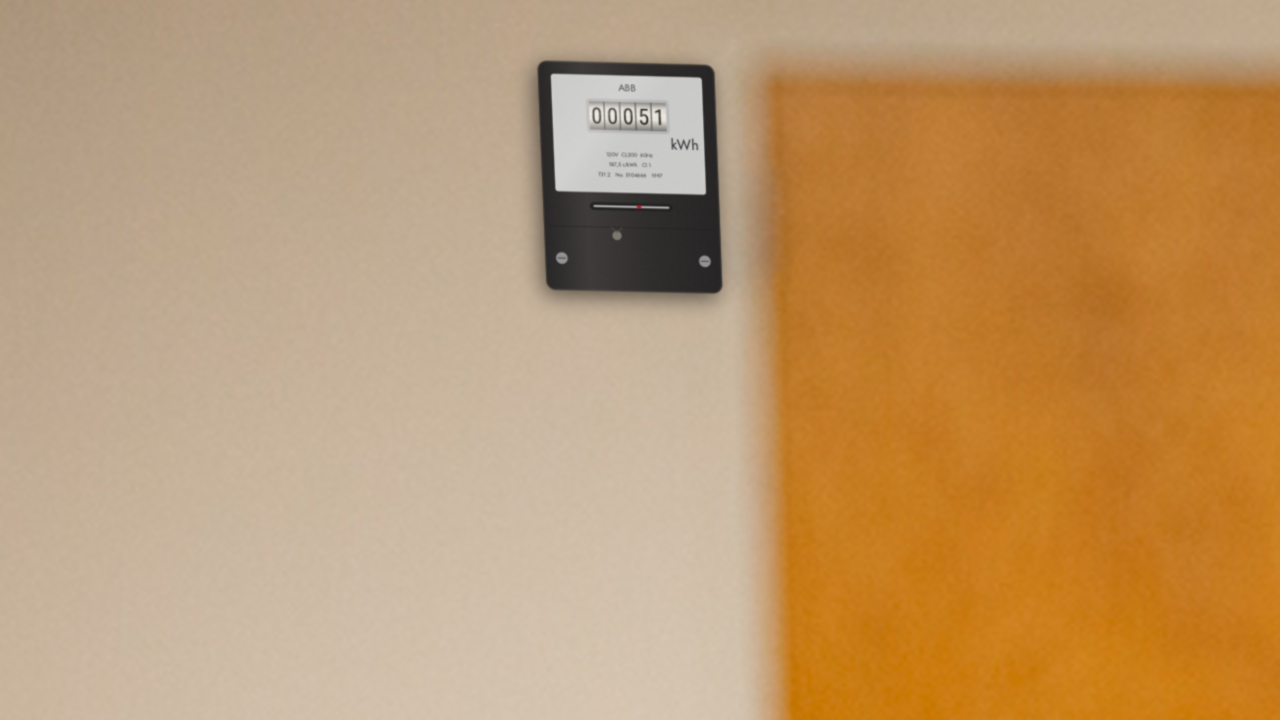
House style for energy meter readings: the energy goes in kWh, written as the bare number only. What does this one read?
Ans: 51
